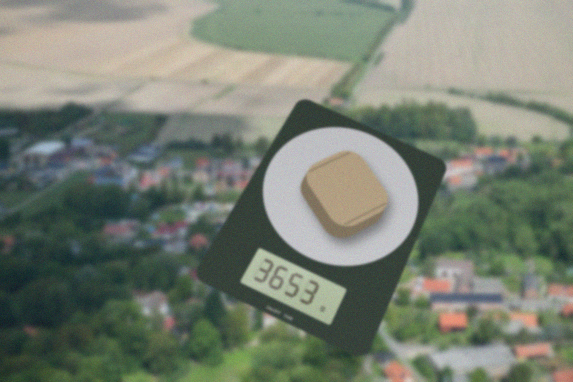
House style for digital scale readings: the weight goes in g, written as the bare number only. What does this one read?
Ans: 3653
